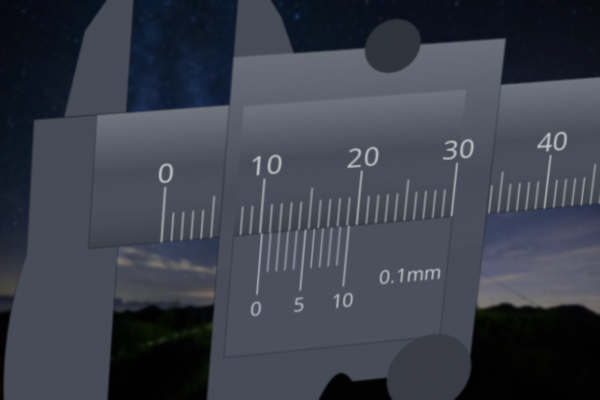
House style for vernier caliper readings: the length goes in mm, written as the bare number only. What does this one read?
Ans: 10.2
